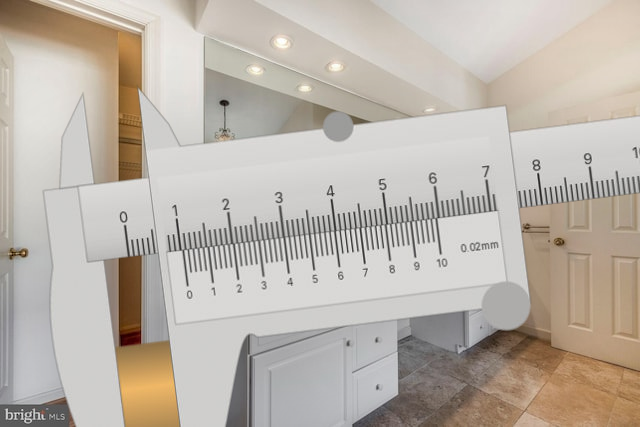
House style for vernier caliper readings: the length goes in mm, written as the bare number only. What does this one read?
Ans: 10.5
